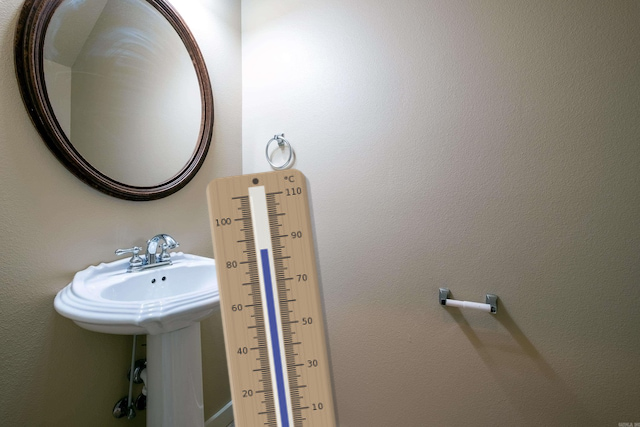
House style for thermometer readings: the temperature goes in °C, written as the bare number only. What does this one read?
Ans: 85
